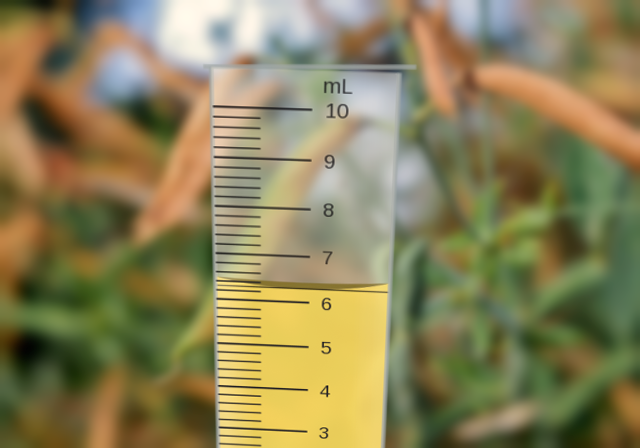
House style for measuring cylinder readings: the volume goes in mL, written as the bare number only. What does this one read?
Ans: 6.3
